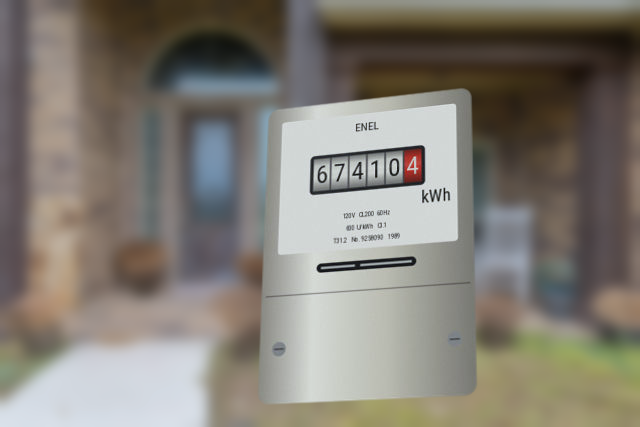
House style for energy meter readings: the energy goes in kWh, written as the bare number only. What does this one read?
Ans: 67410.4
